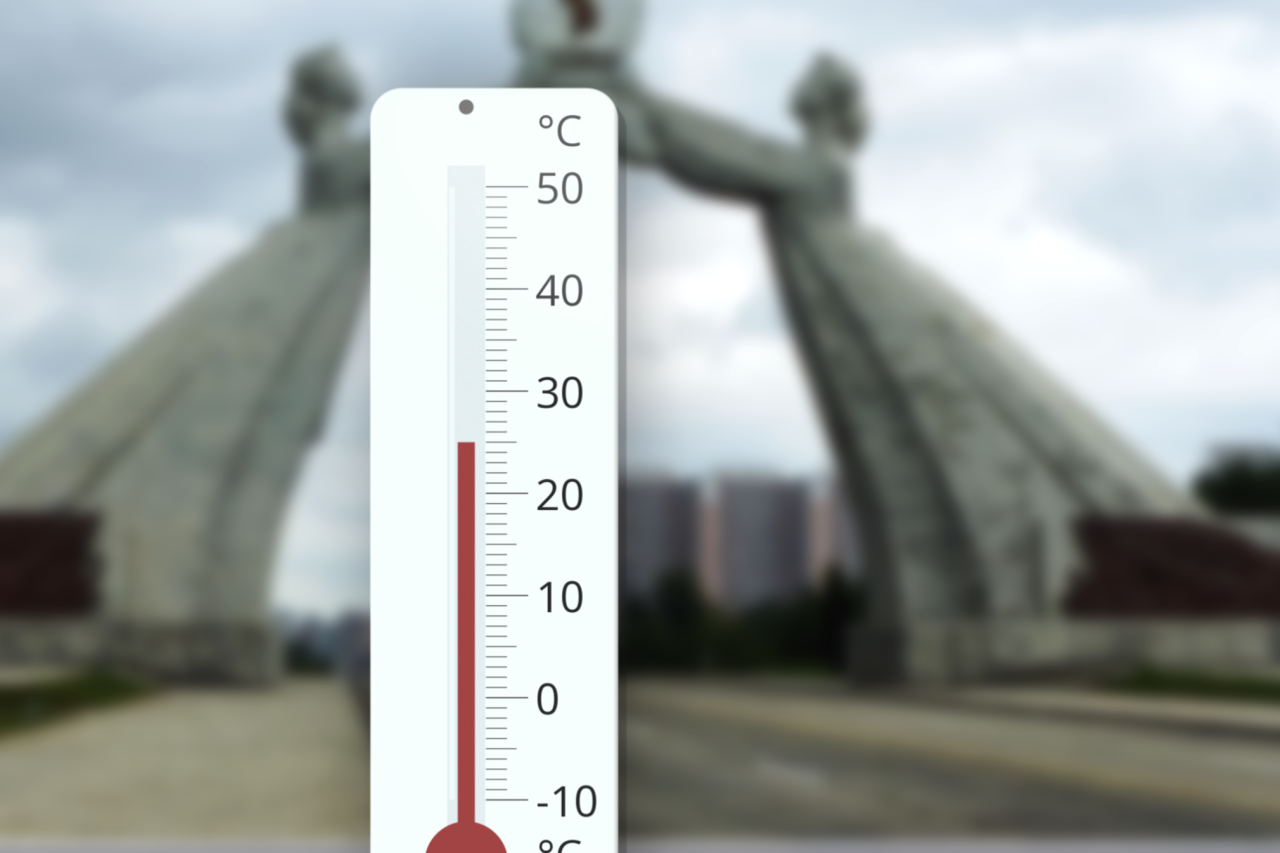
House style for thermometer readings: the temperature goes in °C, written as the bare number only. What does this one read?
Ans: 25
